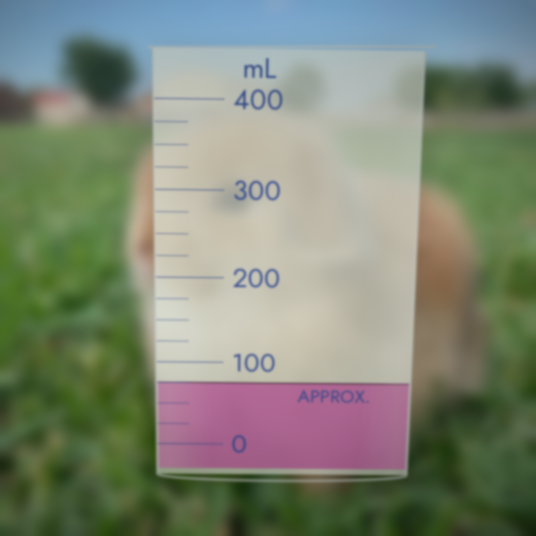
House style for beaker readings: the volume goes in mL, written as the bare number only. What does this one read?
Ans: 75
